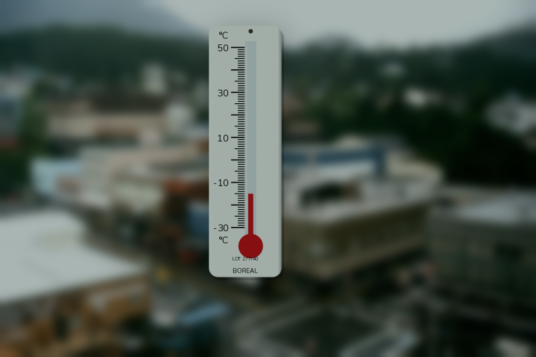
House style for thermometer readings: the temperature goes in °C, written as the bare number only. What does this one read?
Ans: -15
